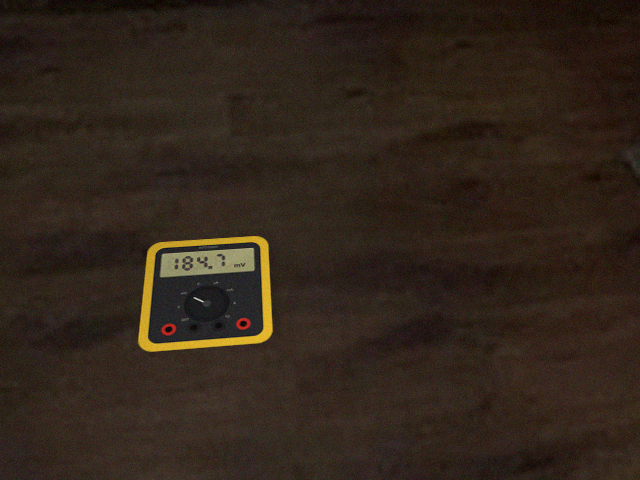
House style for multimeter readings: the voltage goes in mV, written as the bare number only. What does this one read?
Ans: 184.7
